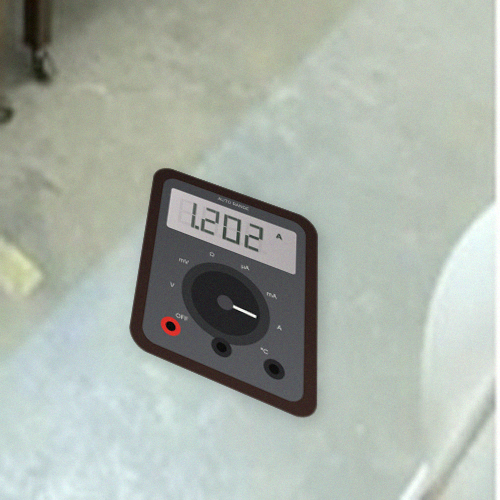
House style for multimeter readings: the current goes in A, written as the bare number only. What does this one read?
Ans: 1.202
